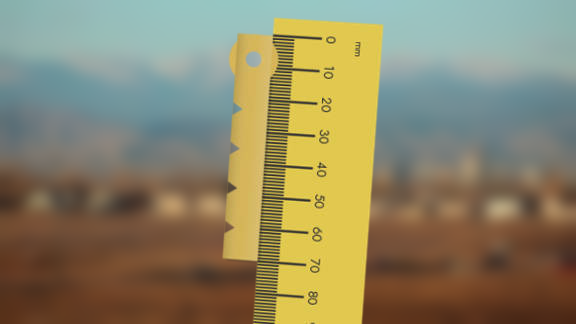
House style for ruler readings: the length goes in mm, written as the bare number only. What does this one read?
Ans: 70
